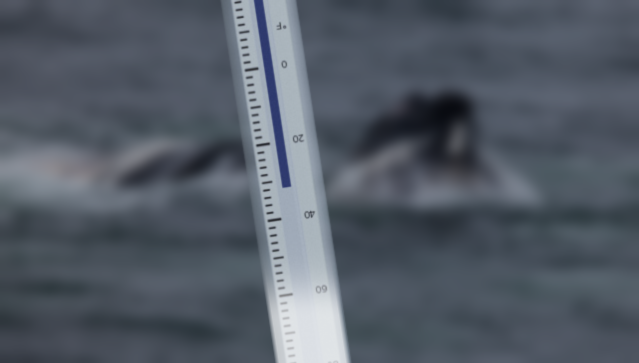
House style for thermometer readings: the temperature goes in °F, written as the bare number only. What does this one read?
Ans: 32
